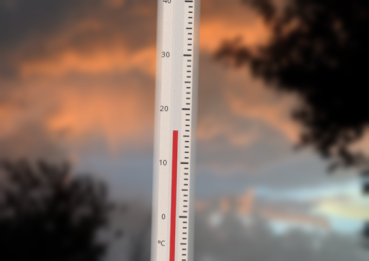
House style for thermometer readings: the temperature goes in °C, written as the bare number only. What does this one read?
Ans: 16
